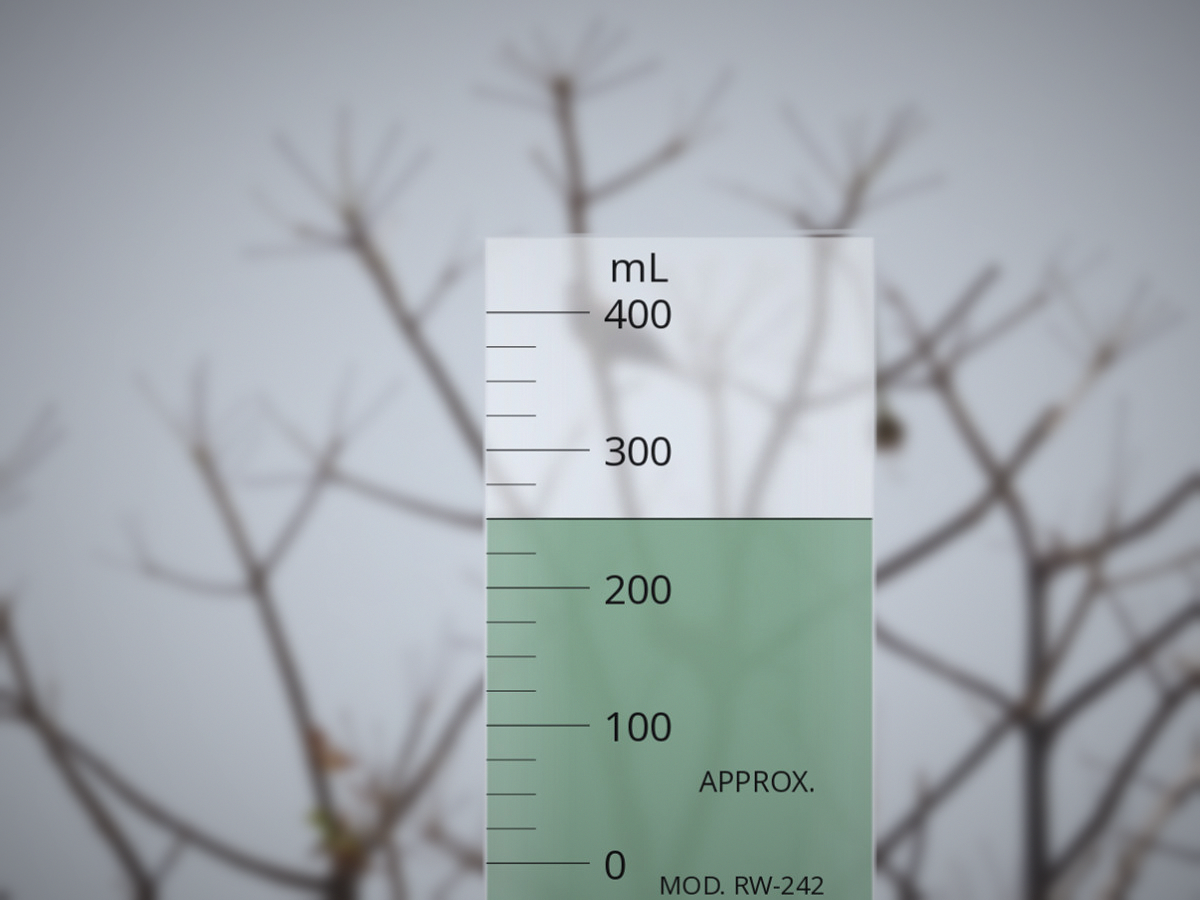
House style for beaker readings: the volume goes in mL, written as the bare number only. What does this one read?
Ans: 250
